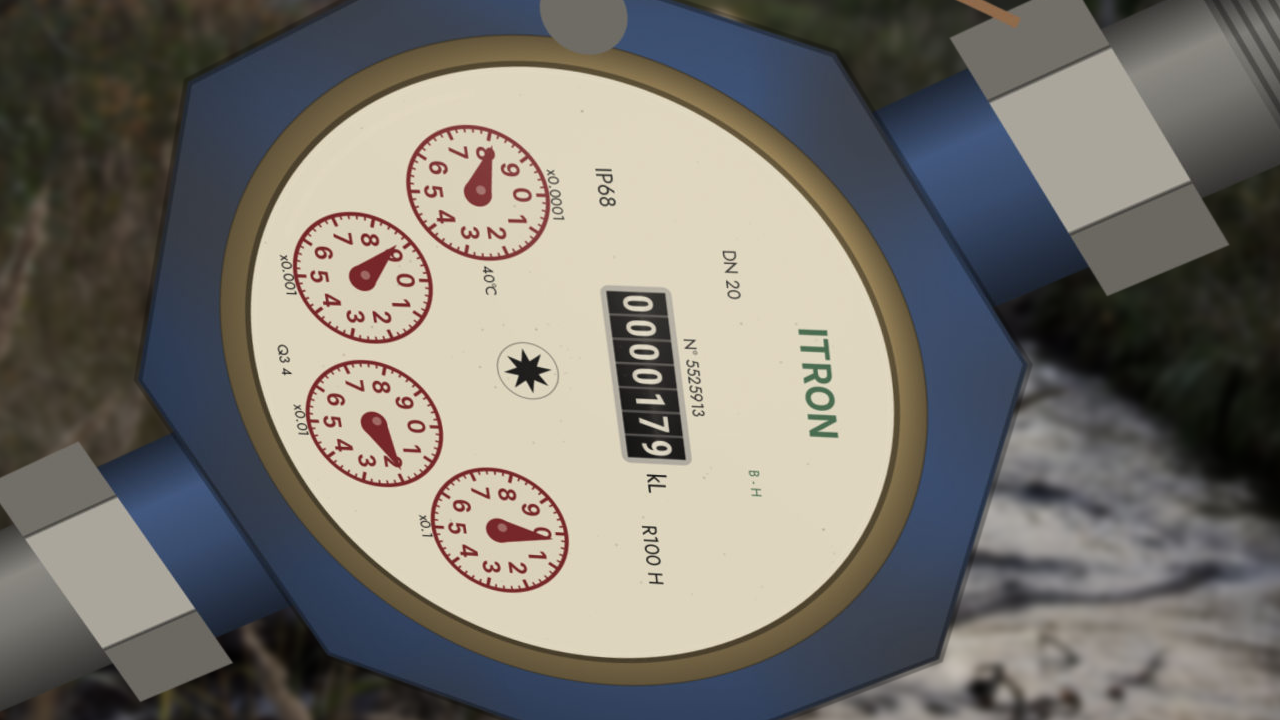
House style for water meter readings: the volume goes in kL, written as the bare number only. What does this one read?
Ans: 179.0188
